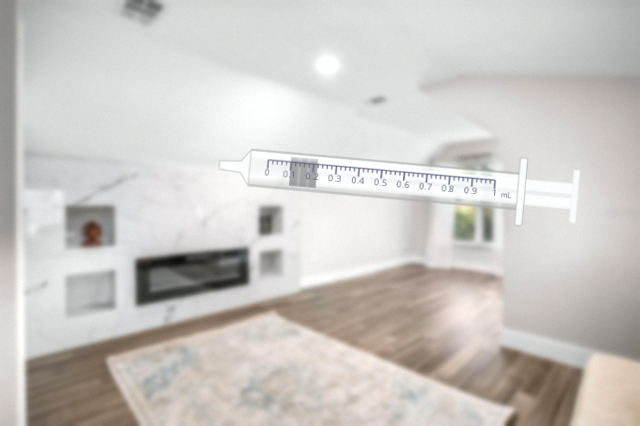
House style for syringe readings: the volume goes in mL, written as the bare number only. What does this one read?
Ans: 0.1
